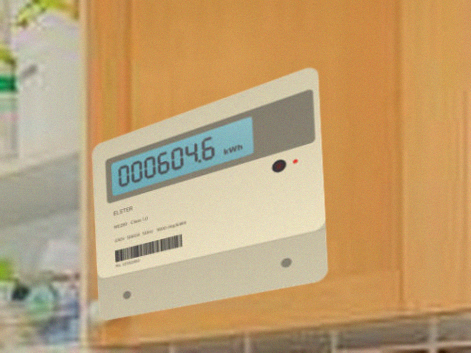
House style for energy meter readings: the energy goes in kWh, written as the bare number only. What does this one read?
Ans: 604.6
